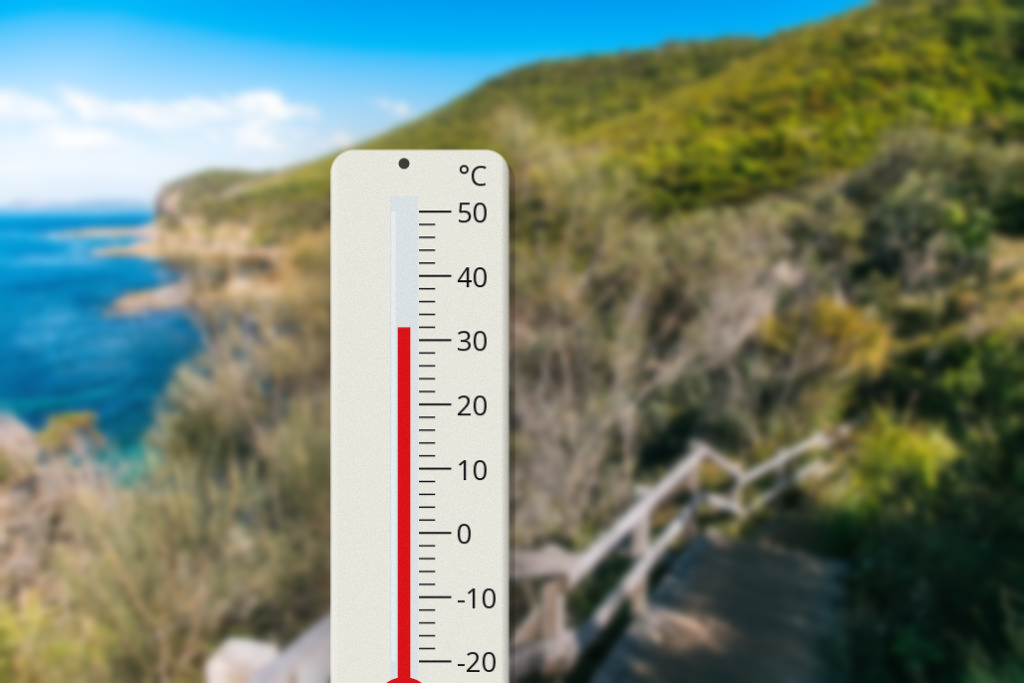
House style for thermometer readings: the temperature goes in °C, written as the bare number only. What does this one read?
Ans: 32
